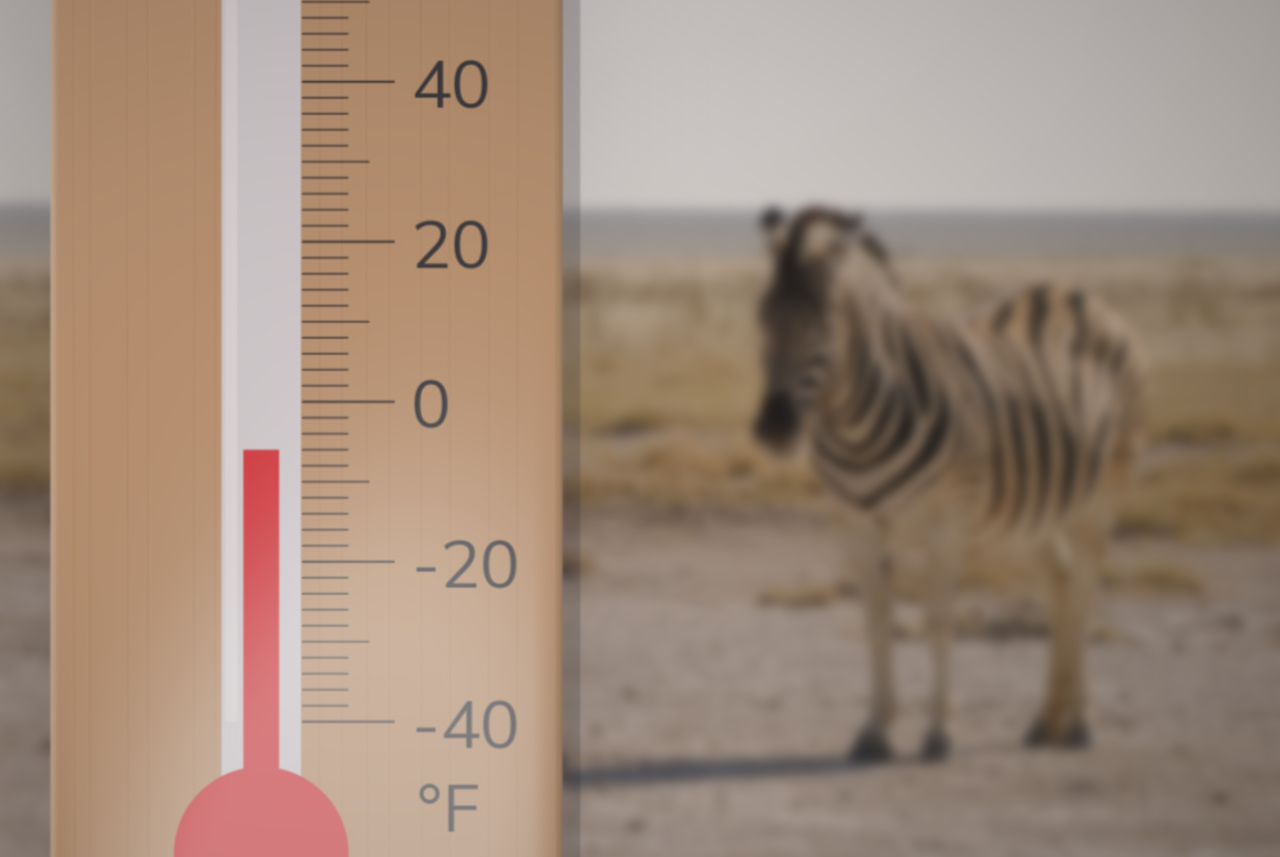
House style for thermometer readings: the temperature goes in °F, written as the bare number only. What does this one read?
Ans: -6
